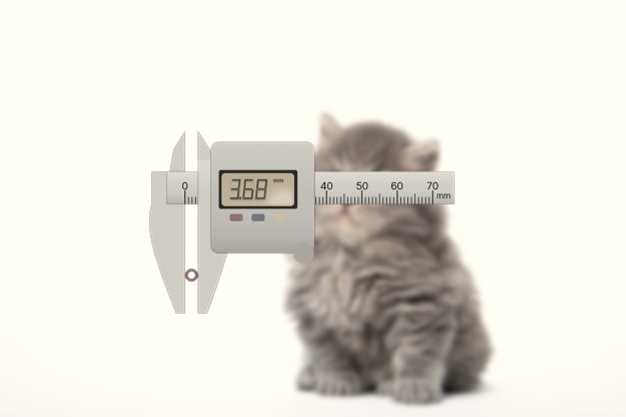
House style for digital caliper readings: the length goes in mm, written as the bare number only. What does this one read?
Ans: 3.68
